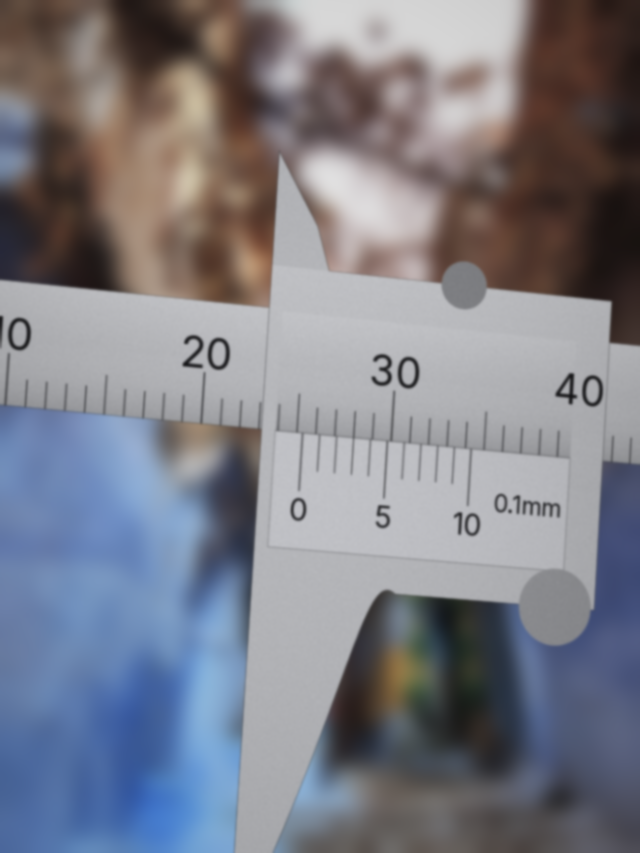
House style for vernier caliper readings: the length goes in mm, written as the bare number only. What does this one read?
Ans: 25.3
